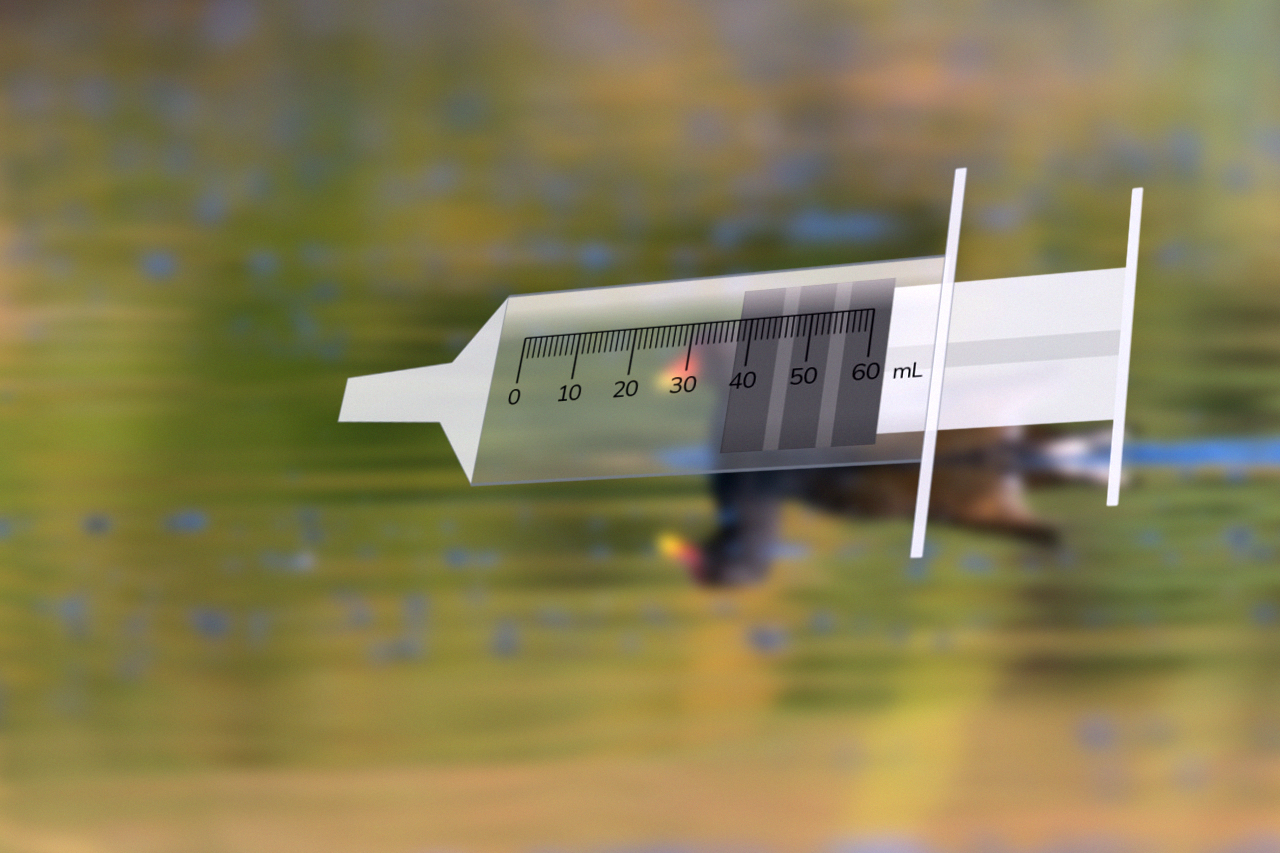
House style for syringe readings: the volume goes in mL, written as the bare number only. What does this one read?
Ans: 38
